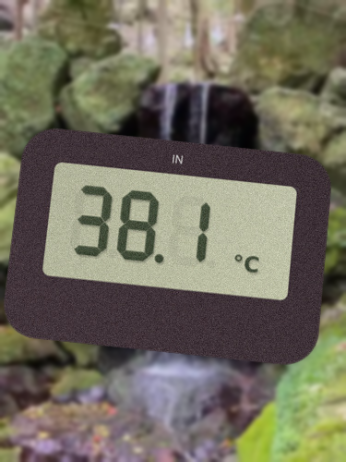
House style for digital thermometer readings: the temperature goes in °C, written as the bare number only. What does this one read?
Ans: 38.1
